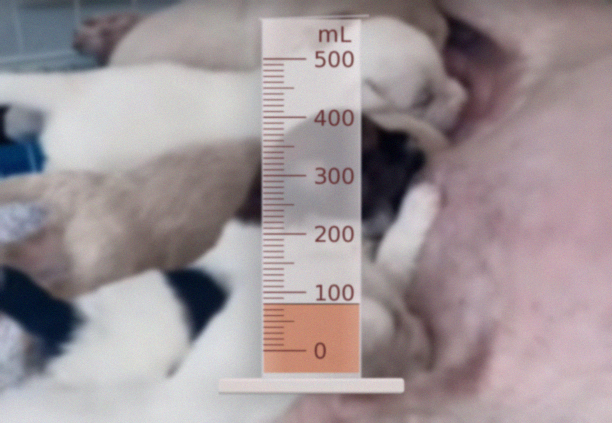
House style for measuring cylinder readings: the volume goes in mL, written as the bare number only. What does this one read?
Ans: 80
